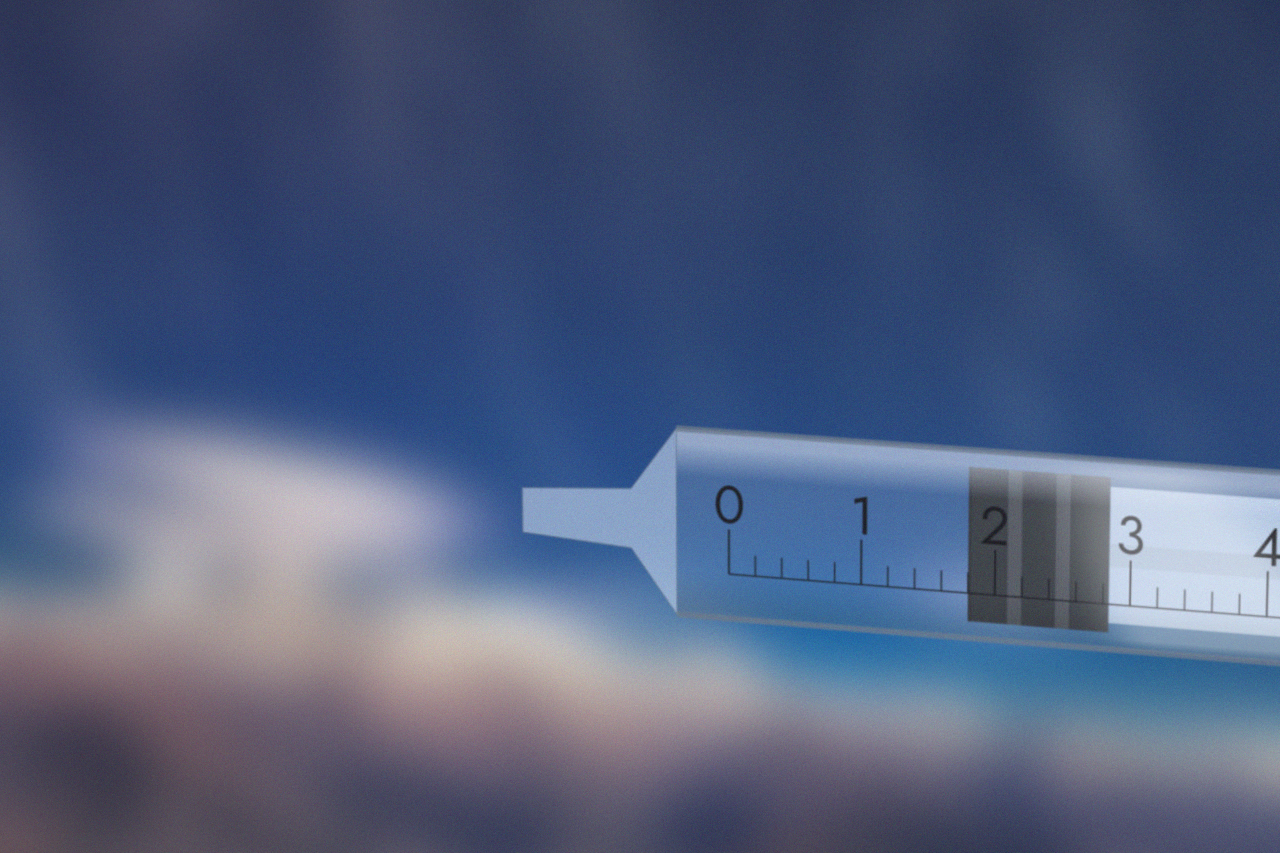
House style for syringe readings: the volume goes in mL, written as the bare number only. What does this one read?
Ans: 1.8
